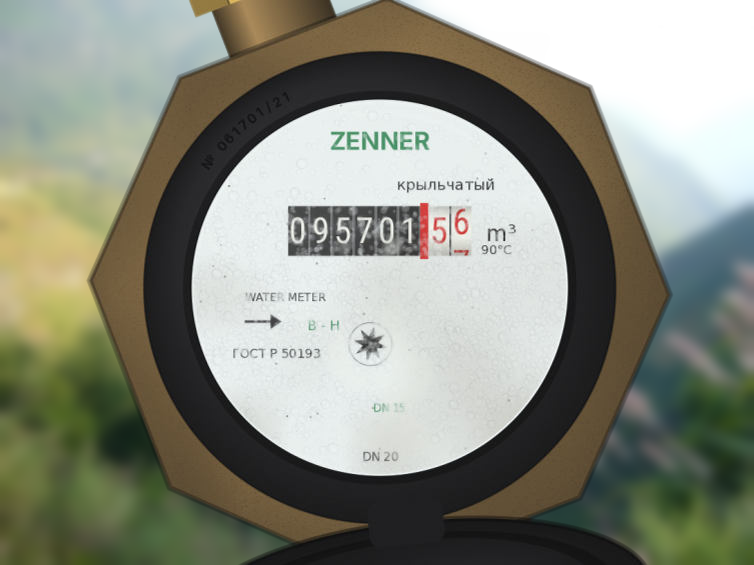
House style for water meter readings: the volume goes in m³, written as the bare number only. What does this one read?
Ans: 95701.56
